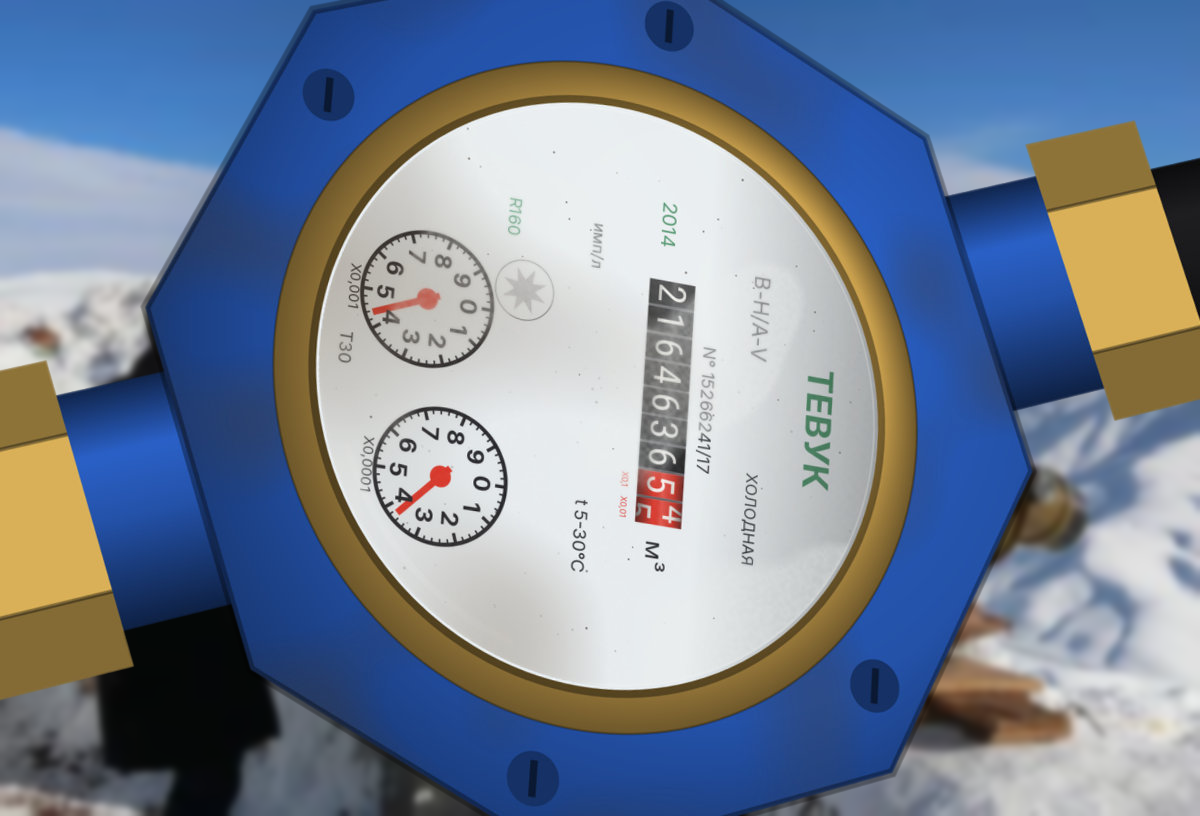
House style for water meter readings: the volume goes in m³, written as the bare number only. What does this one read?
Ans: 2164636.5443
